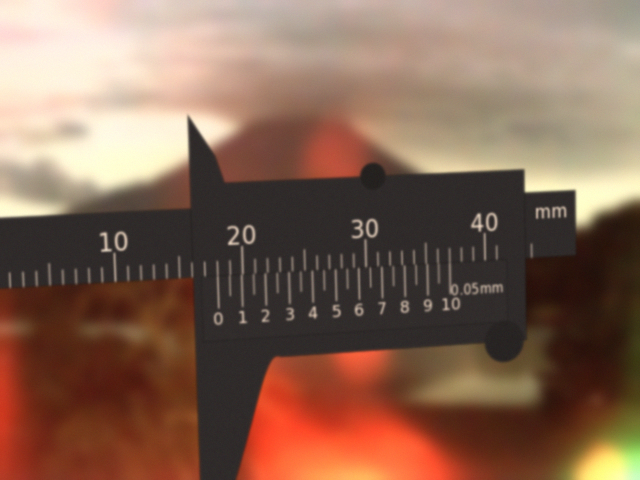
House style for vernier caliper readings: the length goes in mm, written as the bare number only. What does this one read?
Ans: 18.0
